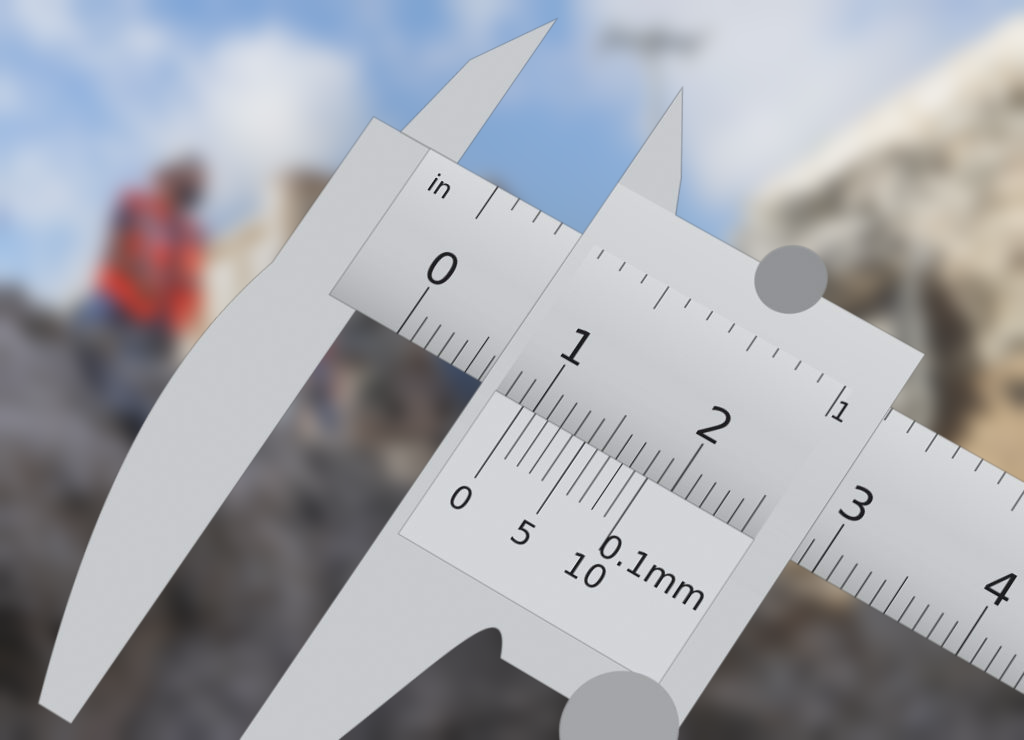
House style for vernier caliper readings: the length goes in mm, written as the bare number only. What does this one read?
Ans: 9.3
